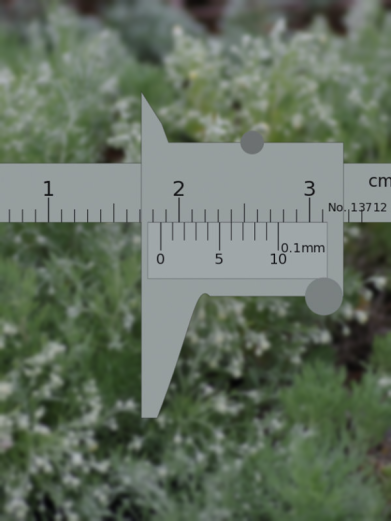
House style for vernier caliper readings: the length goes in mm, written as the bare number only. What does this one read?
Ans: 18.6
